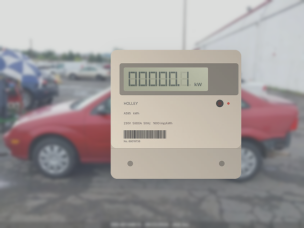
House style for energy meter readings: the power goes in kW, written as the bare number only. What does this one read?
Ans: 0.1
